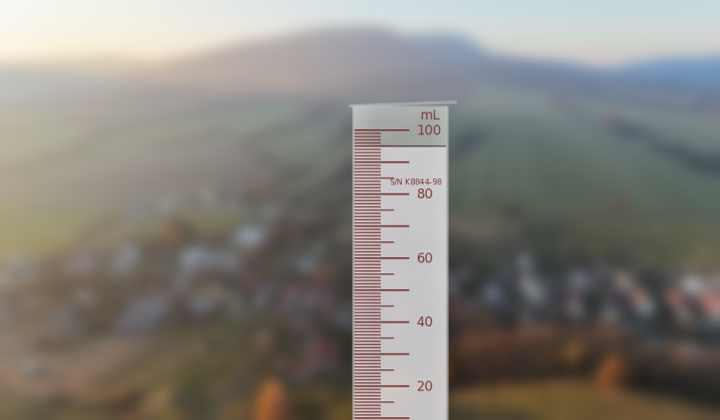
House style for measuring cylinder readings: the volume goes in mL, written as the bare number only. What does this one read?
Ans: 95
